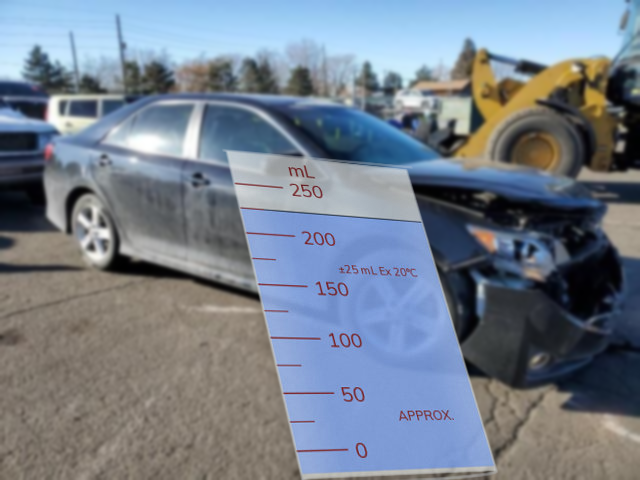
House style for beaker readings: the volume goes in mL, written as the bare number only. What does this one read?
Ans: 225
